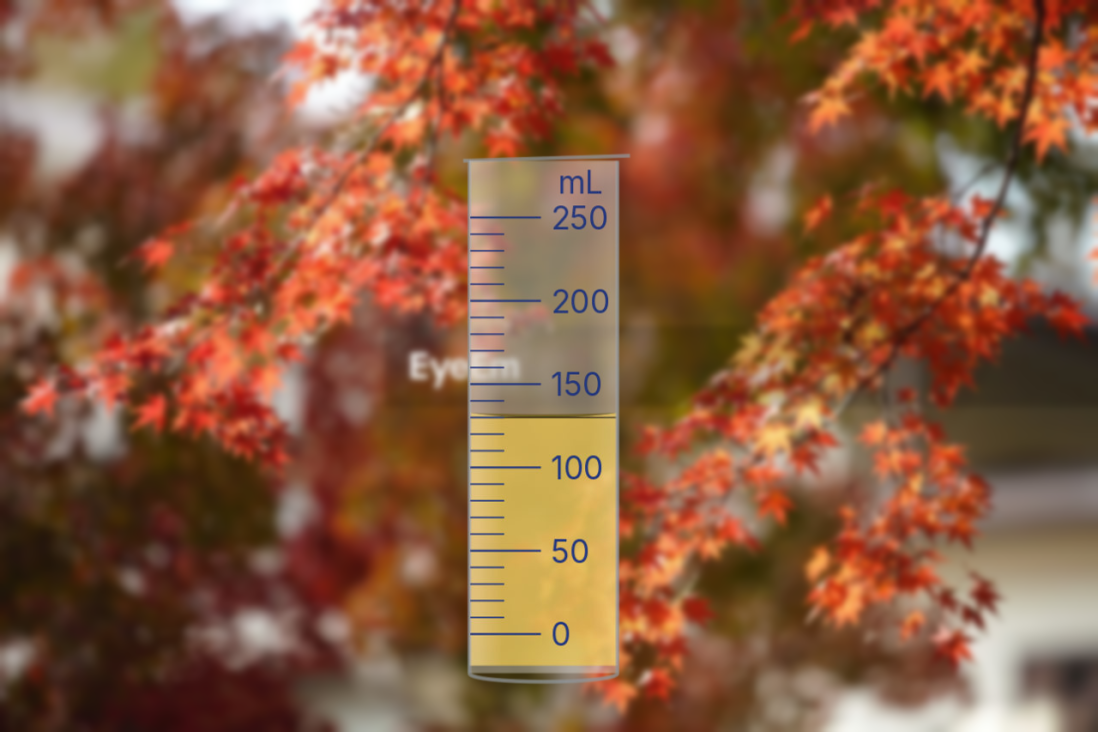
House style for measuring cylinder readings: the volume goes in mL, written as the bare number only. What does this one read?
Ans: 130
